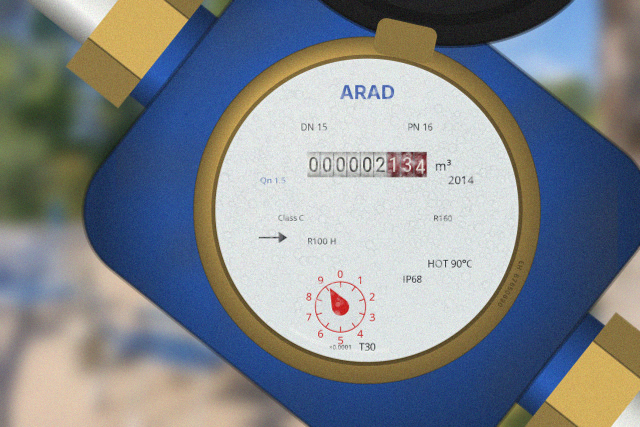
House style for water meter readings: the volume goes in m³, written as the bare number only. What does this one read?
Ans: 2.1339
